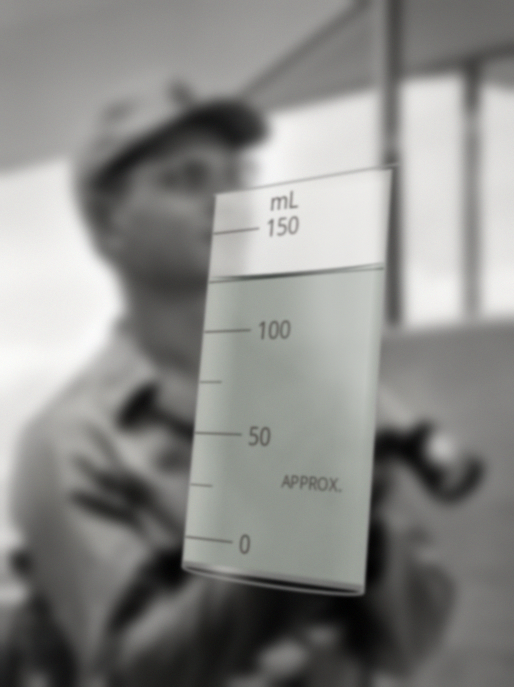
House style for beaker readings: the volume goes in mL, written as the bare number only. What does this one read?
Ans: 125
